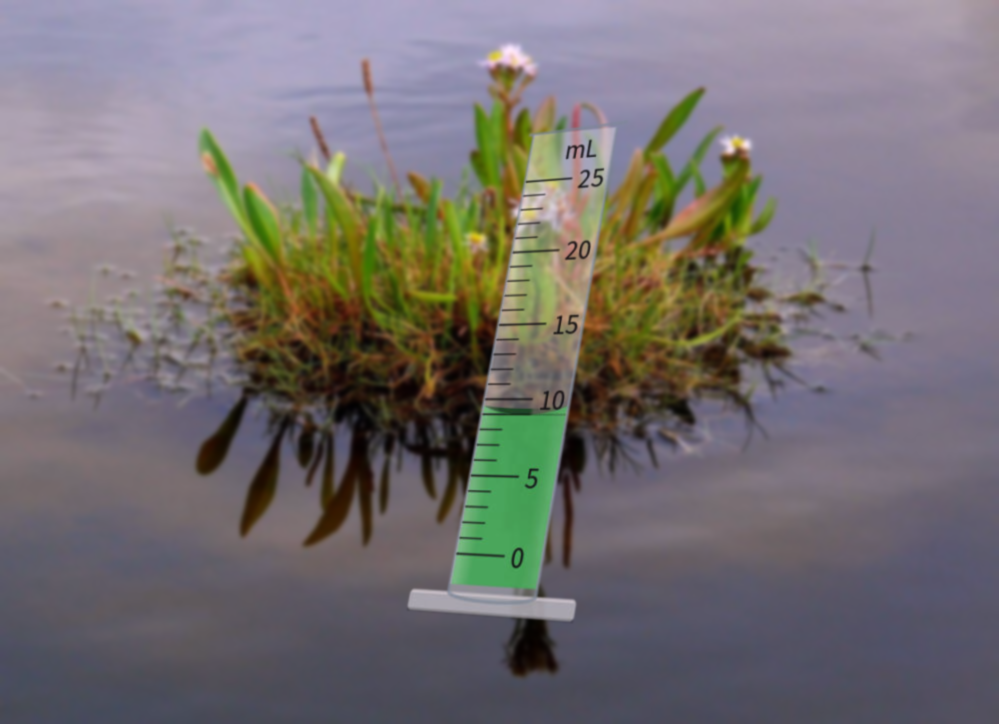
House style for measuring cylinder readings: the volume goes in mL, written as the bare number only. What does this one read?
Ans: 9
